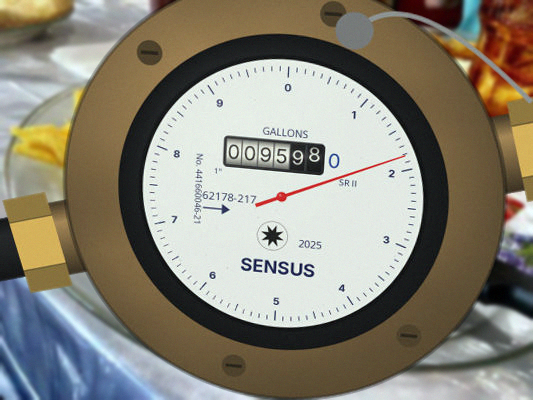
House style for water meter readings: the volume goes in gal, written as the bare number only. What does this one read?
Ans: 95981.8
